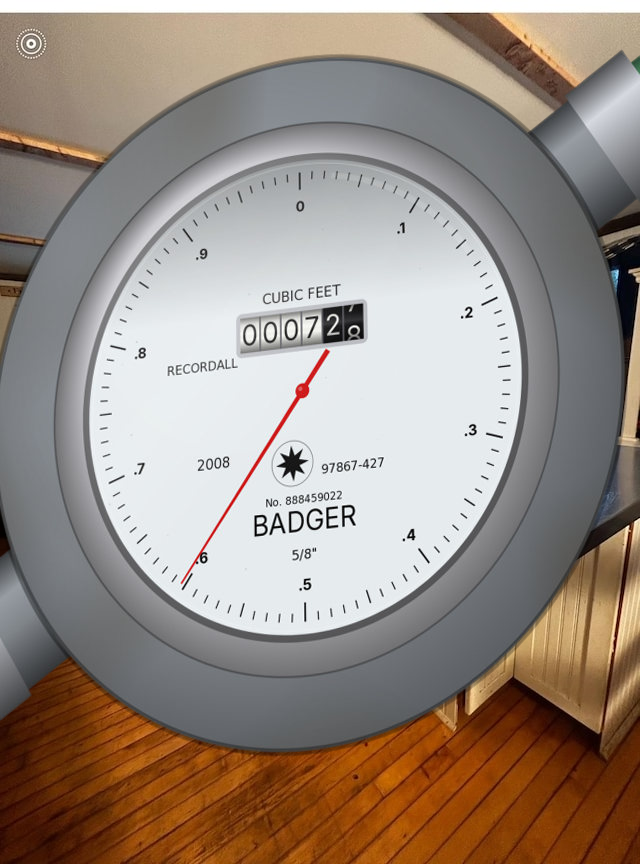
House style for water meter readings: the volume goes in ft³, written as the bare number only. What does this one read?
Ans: 727.60
